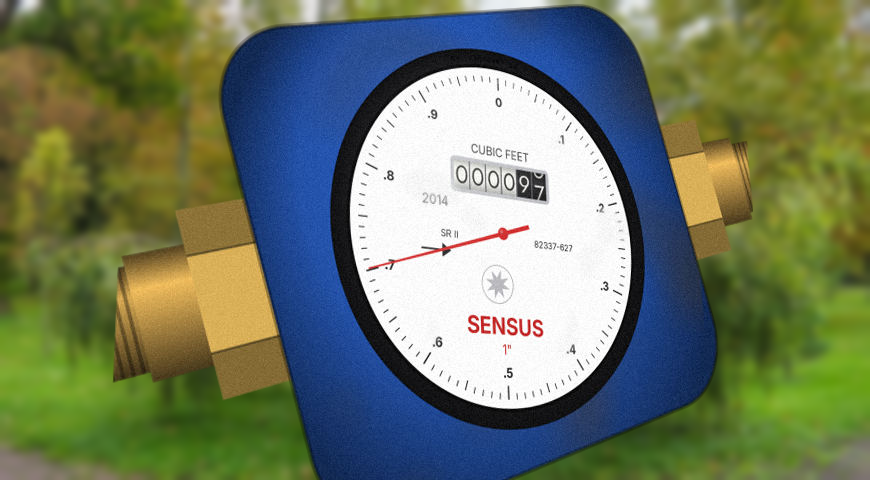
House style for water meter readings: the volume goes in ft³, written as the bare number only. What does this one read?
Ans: 96.70
